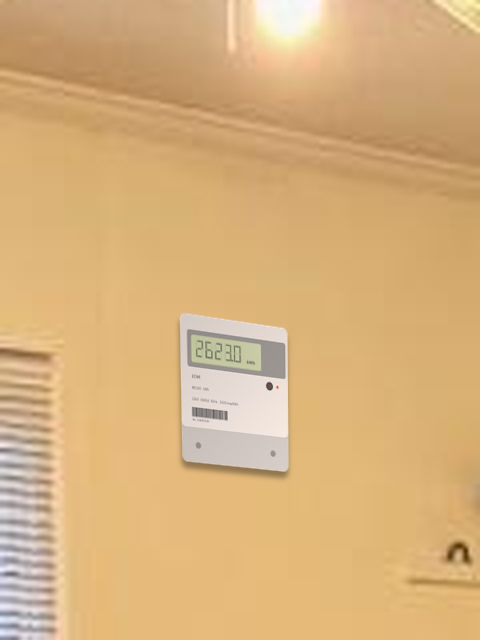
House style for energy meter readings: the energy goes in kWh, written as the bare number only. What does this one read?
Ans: 2623.0
